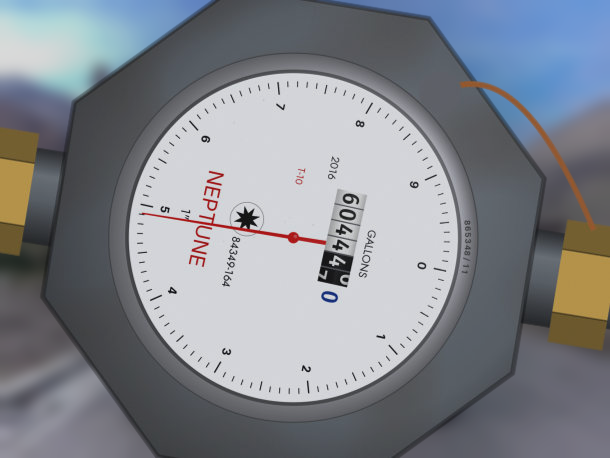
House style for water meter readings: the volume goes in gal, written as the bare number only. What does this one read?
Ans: 6044464.9
